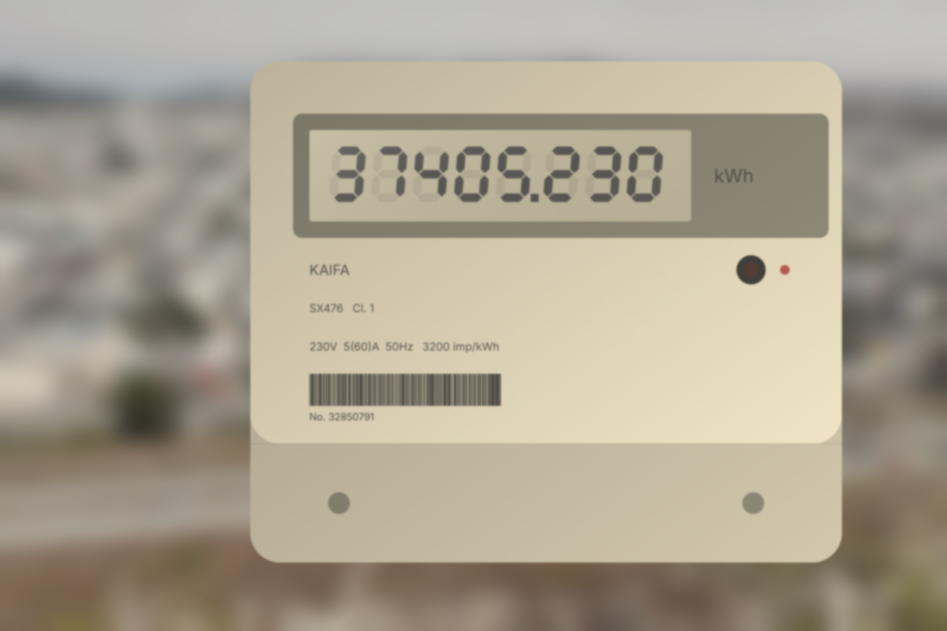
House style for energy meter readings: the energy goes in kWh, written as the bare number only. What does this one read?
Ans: 37405.230
